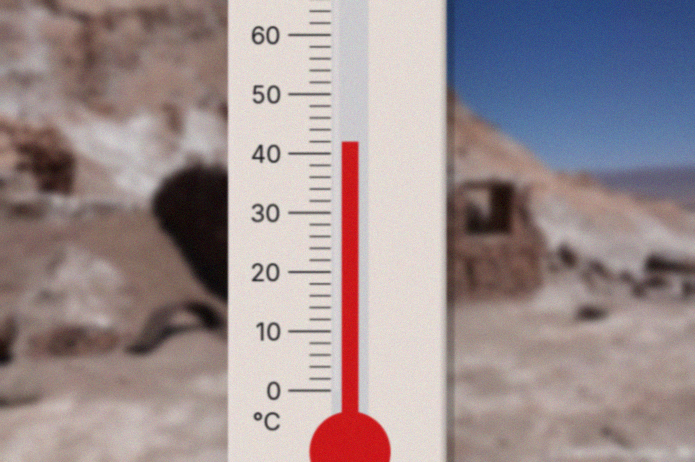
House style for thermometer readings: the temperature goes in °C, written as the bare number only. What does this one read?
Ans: 42
